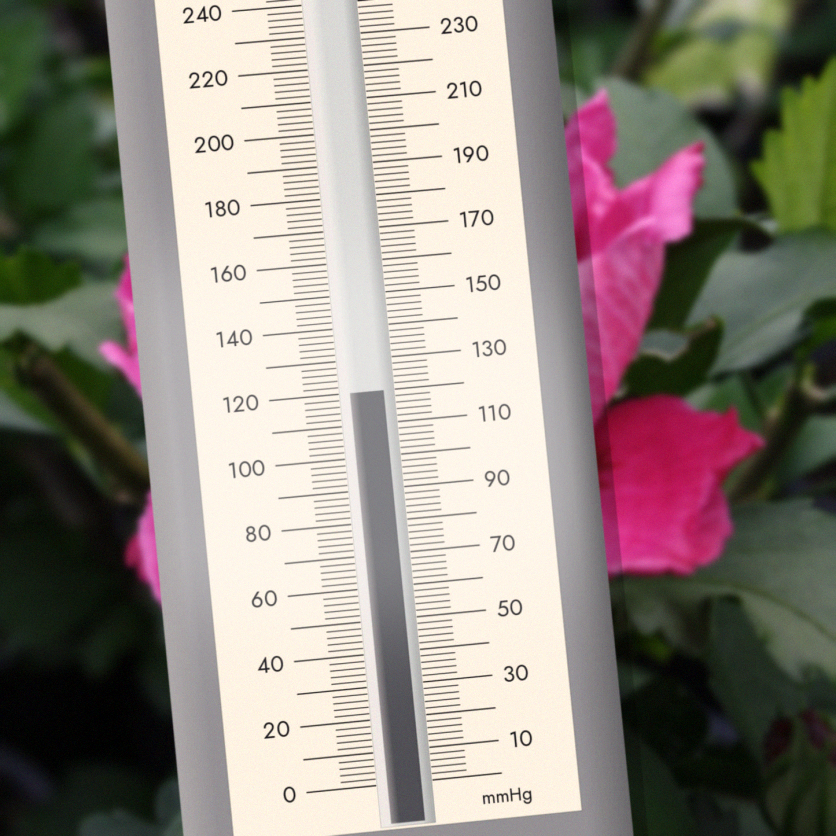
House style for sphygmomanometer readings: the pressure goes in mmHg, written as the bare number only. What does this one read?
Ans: 120
